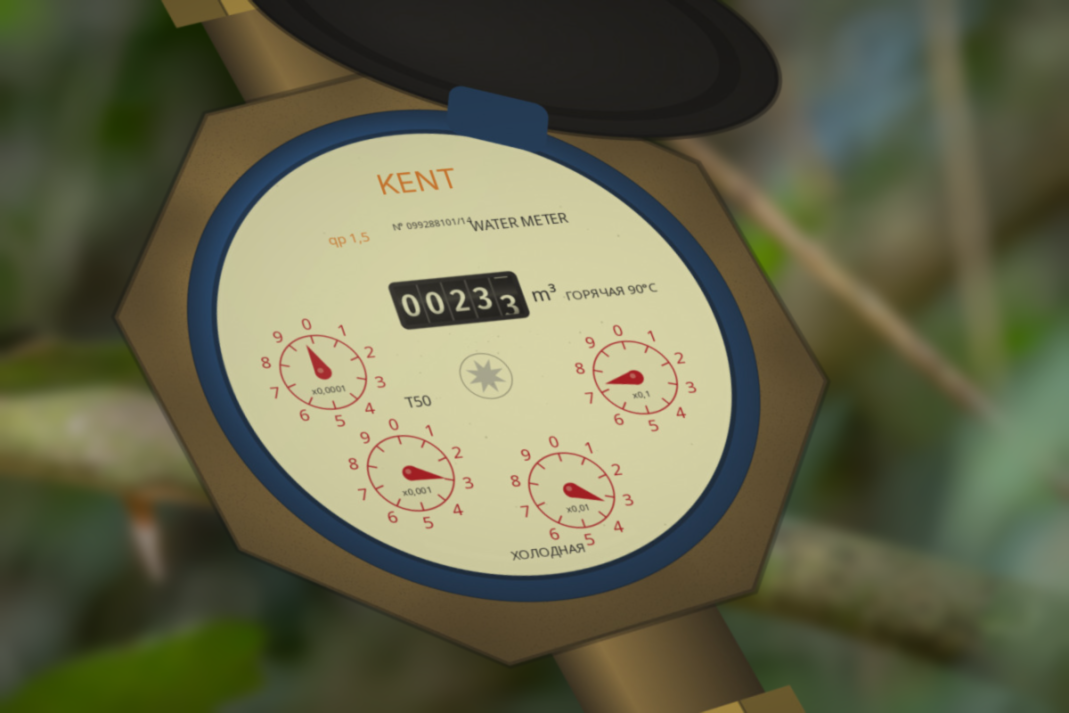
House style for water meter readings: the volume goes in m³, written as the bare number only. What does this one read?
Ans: 232.7329
